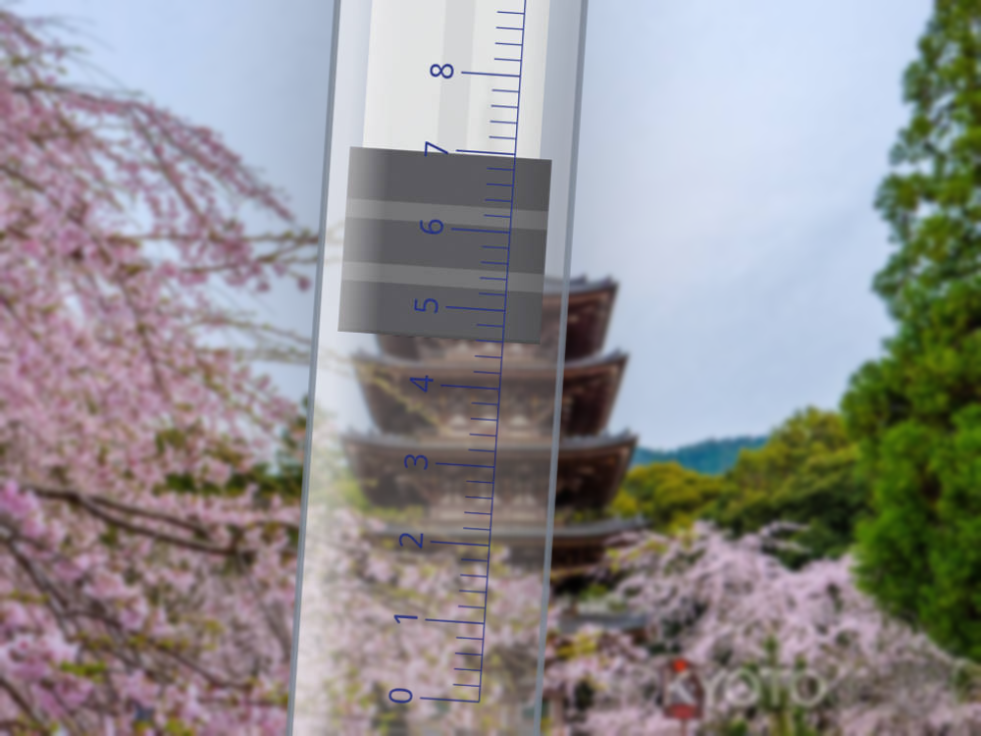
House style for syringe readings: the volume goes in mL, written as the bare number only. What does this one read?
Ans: 4.6
